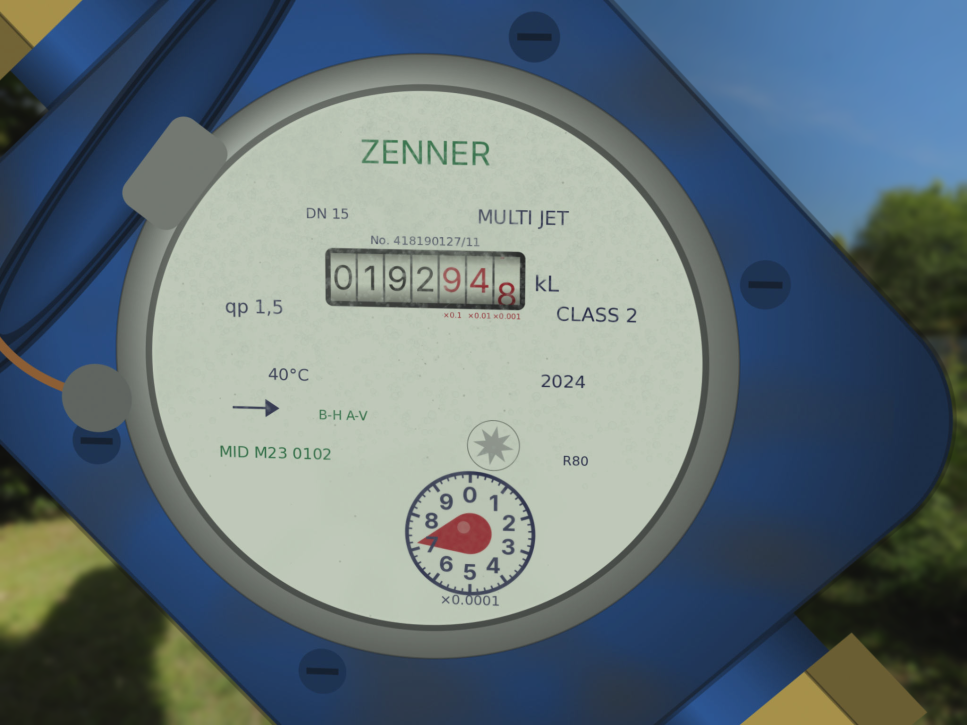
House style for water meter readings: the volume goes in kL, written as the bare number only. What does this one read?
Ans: 192.9477
